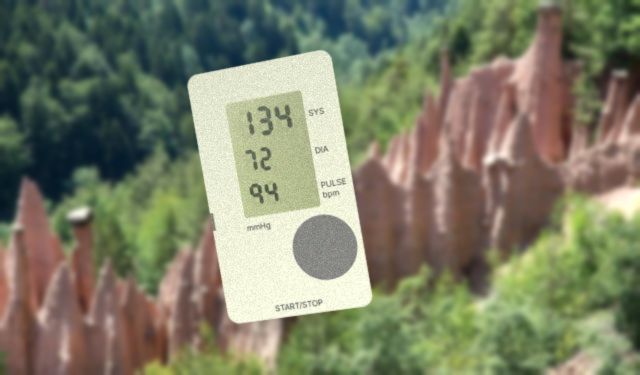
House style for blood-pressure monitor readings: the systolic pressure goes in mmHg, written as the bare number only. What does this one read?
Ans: 134
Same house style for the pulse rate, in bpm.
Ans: 94
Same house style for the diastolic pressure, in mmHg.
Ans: 72
